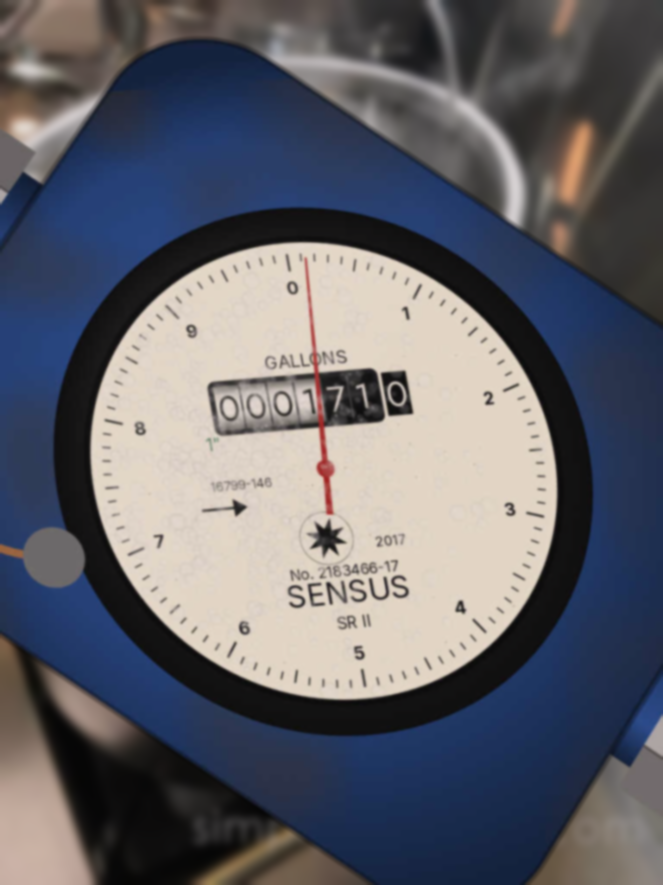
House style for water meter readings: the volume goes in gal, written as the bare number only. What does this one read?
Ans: 1710.1
